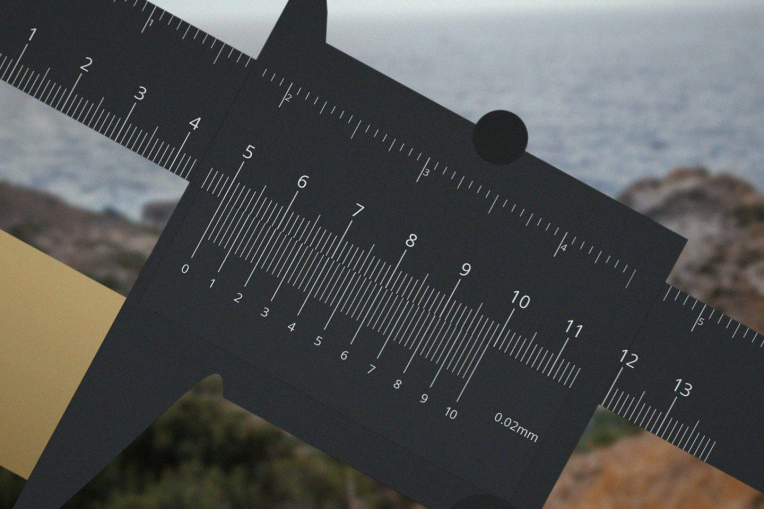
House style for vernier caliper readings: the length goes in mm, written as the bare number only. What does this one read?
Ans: 50.0
